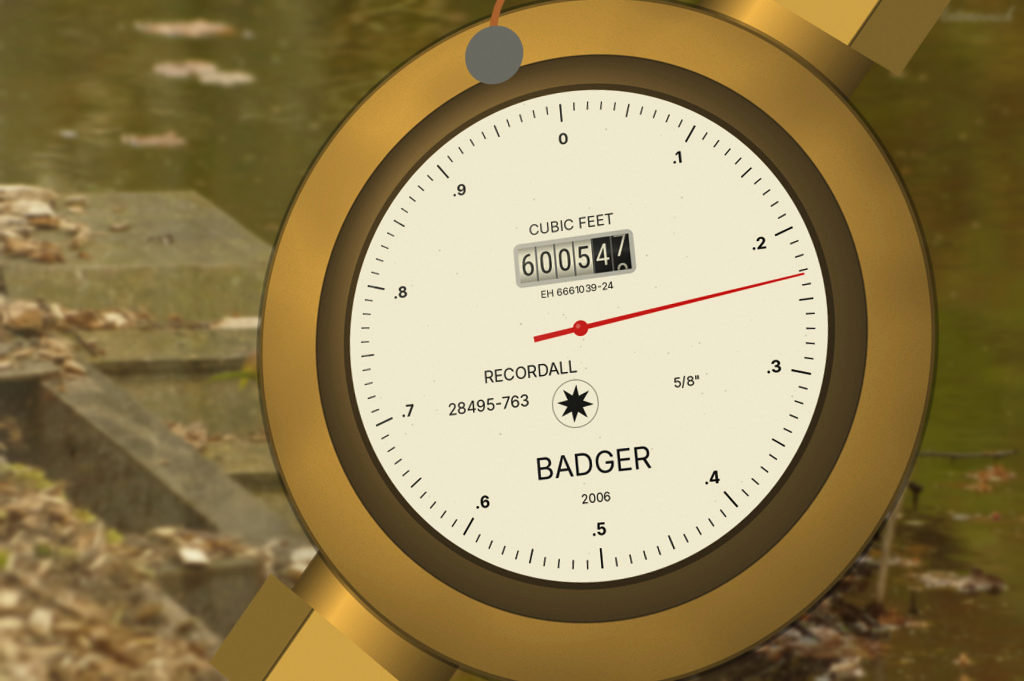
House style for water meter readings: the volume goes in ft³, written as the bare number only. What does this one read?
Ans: 600547.23
